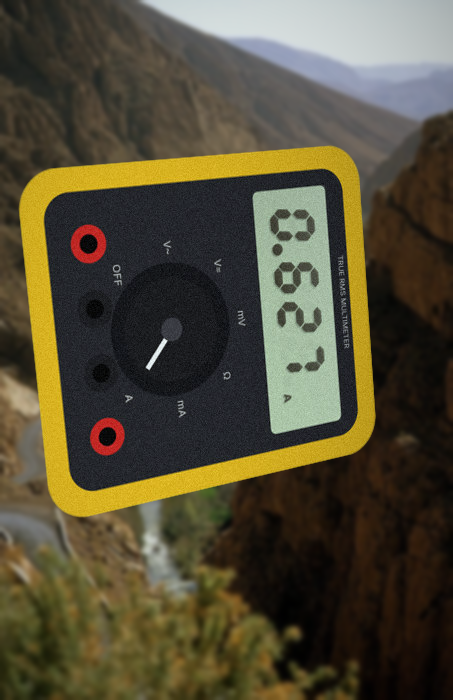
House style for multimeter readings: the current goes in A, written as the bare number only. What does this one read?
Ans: 0.627
